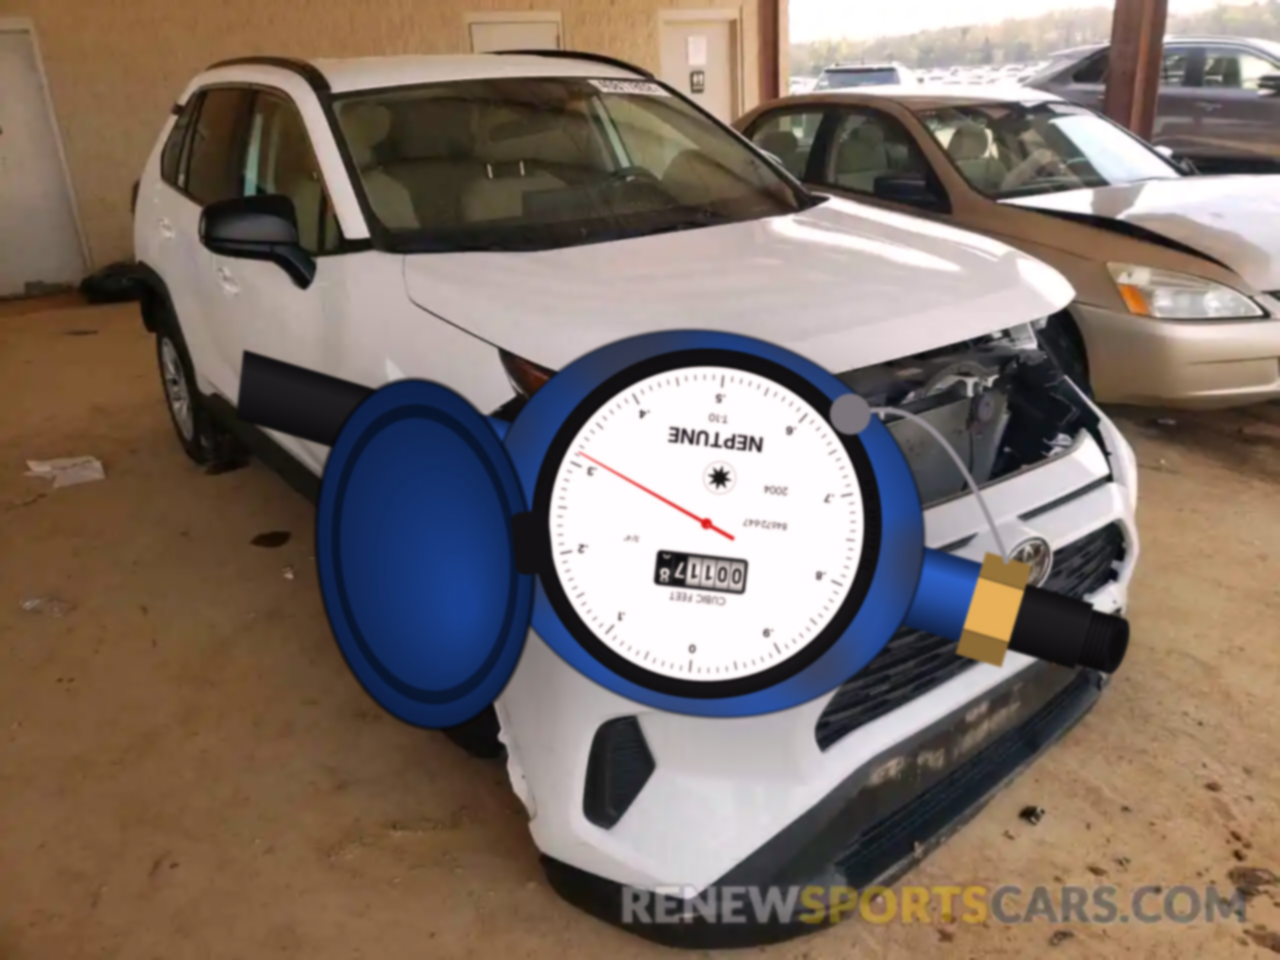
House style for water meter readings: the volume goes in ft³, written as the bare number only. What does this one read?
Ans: 1178.31
